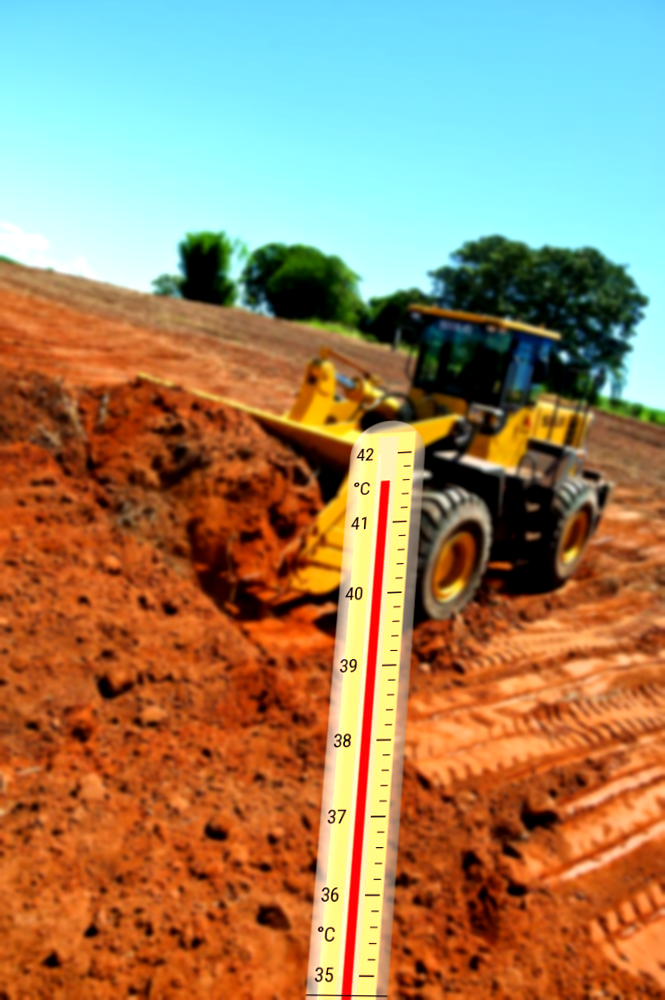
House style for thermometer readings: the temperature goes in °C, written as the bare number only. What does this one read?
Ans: 41.6
